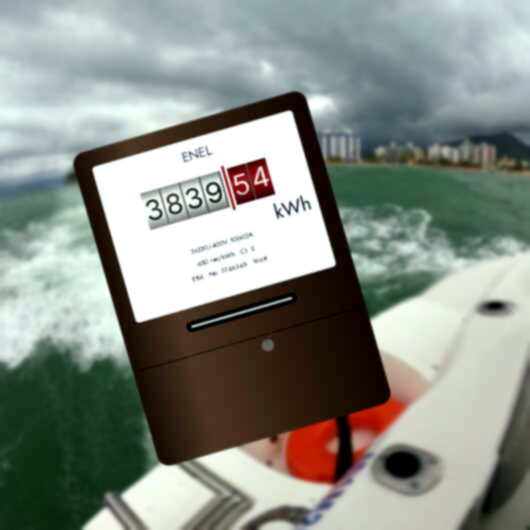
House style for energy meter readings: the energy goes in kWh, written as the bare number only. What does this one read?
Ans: 3839.54
